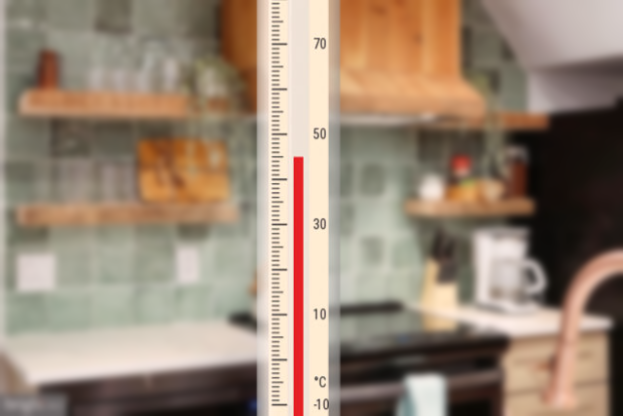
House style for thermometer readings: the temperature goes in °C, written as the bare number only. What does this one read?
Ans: 45
